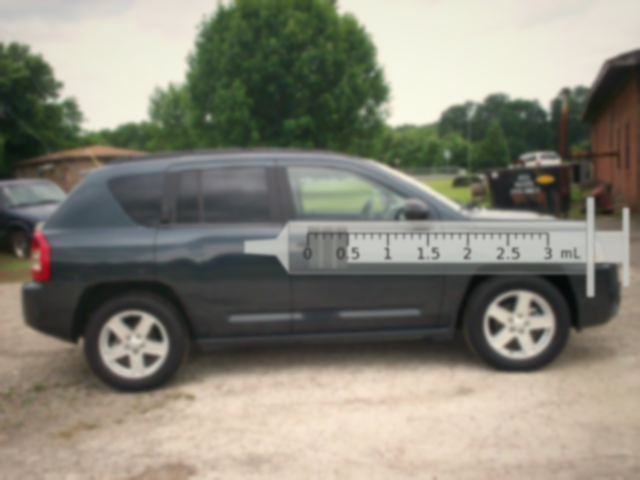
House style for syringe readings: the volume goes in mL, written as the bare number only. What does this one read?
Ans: 0
